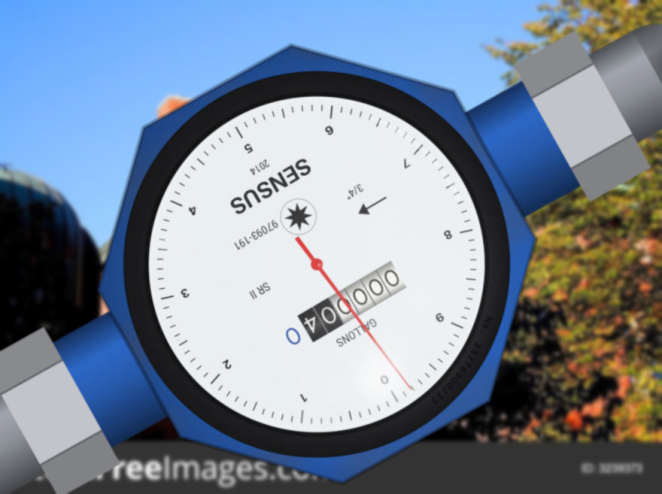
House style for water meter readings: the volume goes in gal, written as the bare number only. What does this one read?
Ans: 39.8
